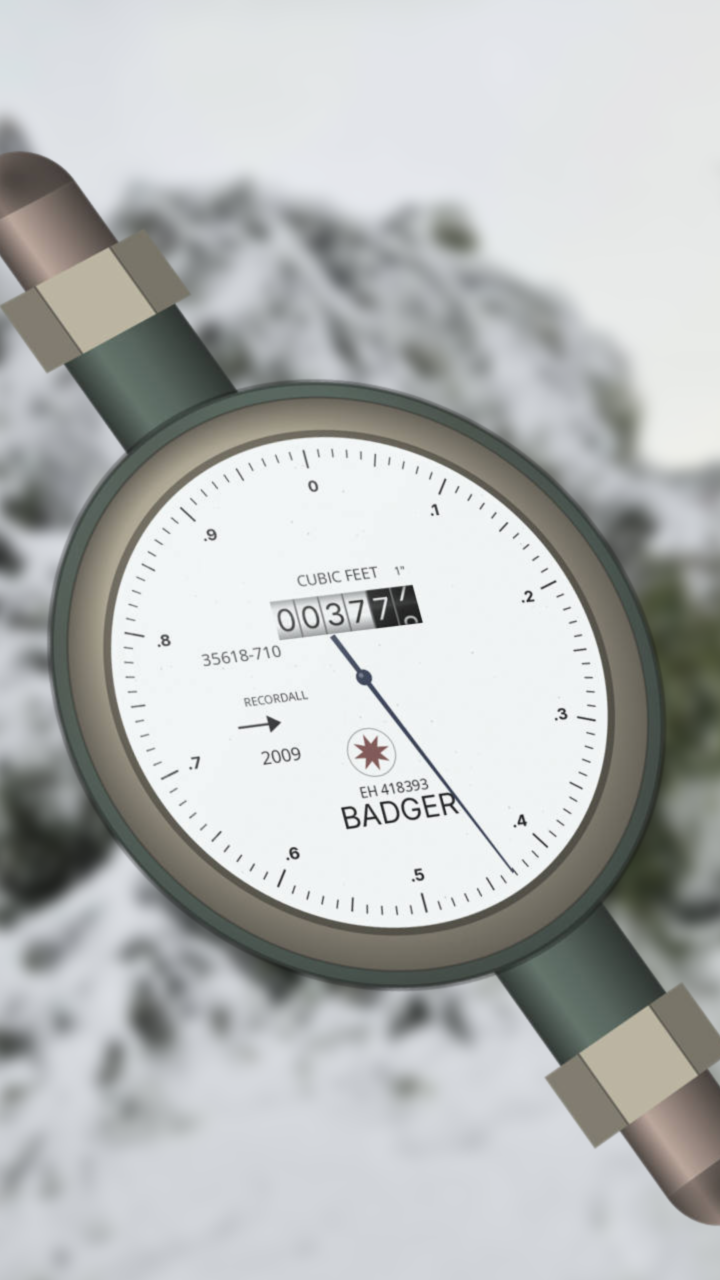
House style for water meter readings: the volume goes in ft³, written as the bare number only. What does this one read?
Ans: 3777.43
